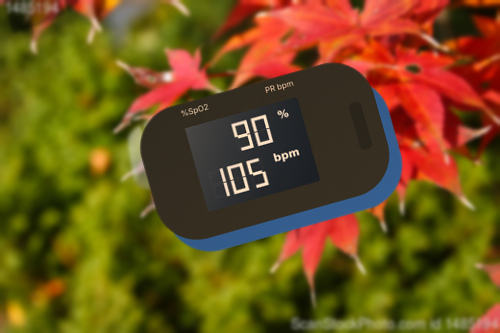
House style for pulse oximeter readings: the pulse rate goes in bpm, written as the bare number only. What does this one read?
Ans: 105
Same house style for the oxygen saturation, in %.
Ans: 90
